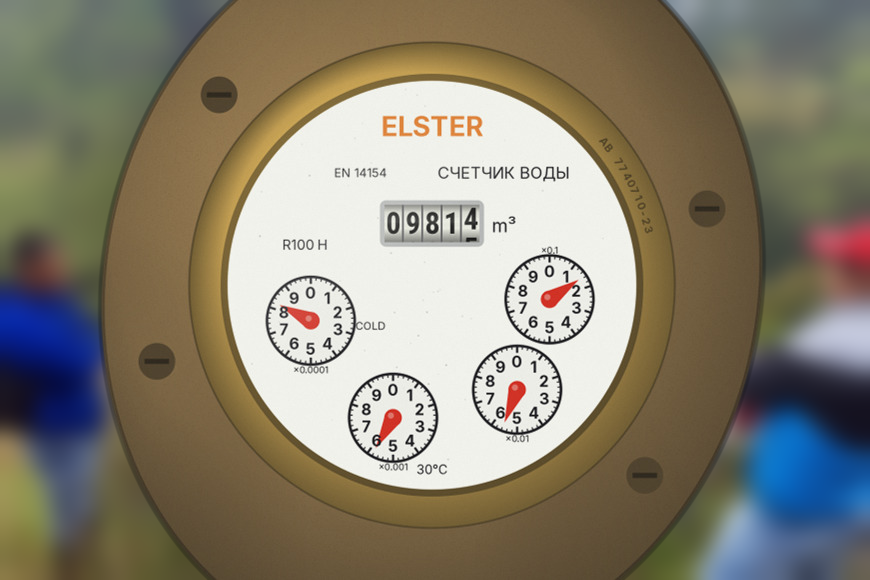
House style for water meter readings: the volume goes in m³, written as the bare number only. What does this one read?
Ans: 9814.1558
